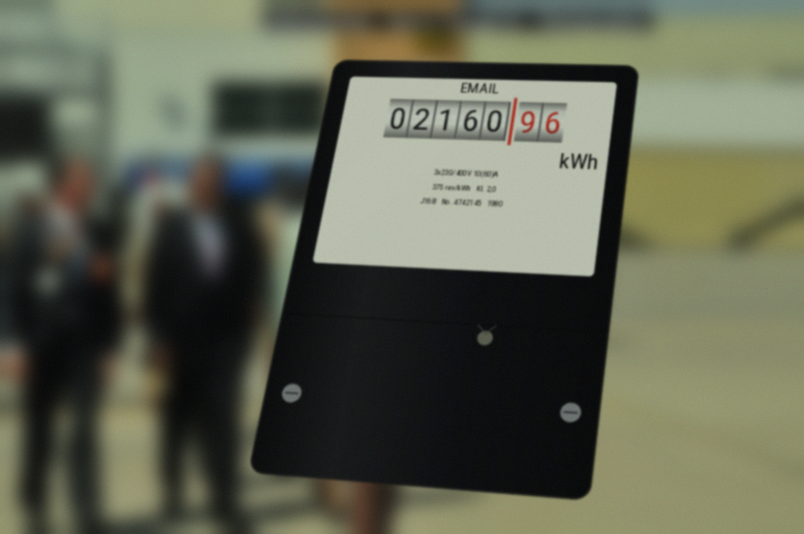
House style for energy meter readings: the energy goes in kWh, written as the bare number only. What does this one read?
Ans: 2160.96
